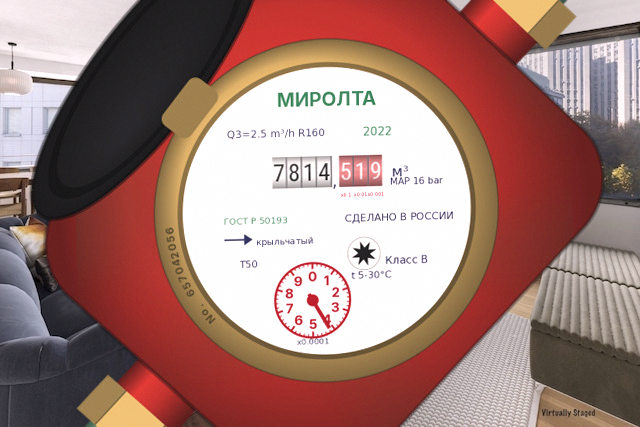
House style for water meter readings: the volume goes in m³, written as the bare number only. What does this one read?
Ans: 7814.5194
